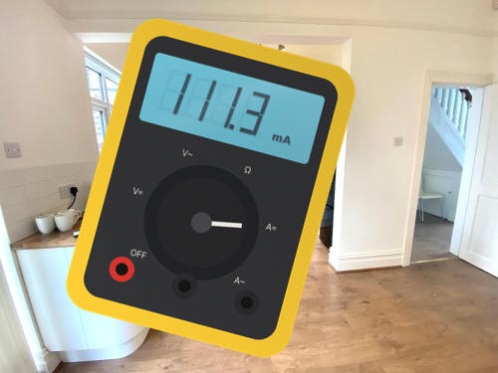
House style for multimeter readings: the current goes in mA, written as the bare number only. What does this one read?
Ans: 111.3
